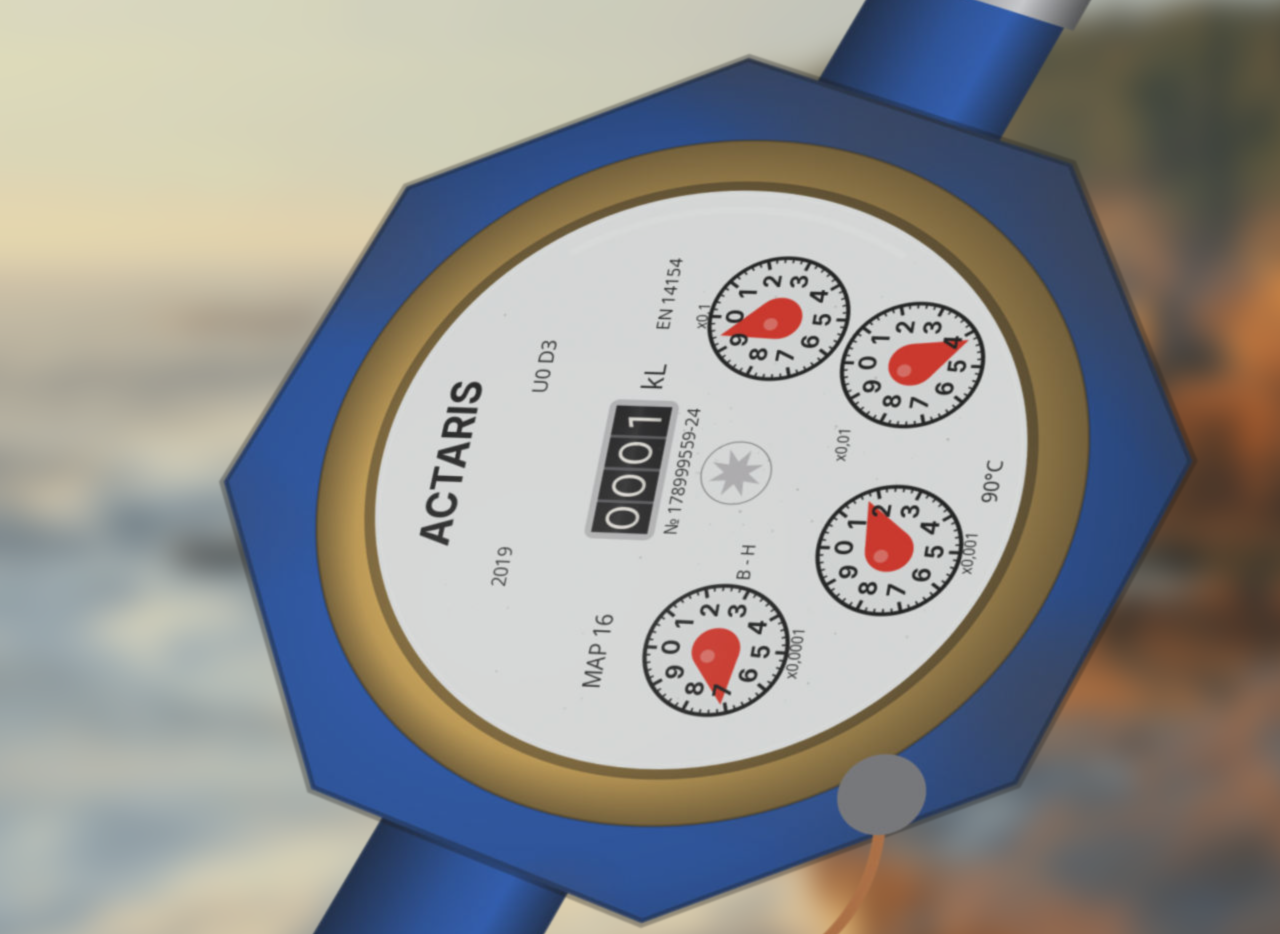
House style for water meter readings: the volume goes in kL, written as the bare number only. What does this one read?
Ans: 0.9417
